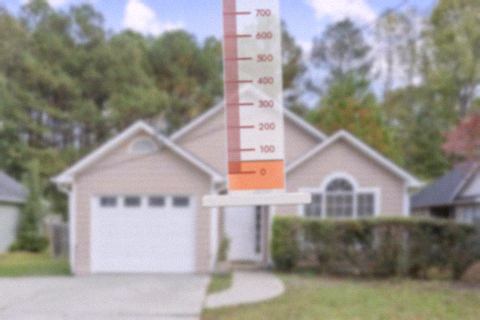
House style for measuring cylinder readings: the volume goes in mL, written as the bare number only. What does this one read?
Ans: 50
